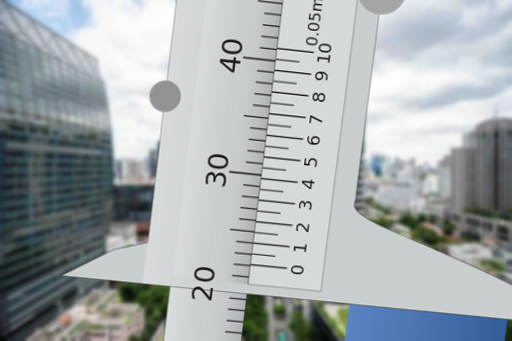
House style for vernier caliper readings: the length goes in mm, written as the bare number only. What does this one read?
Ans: 22.1
